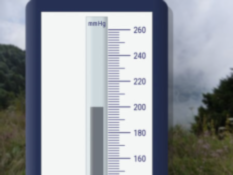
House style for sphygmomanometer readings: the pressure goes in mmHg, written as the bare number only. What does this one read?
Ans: 200
